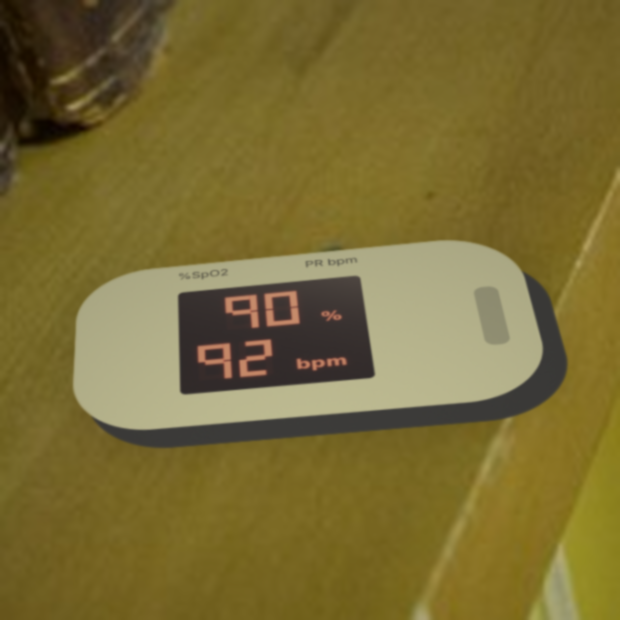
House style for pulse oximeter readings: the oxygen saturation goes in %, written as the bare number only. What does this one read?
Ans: 90
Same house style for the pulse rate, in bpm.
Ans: 92
